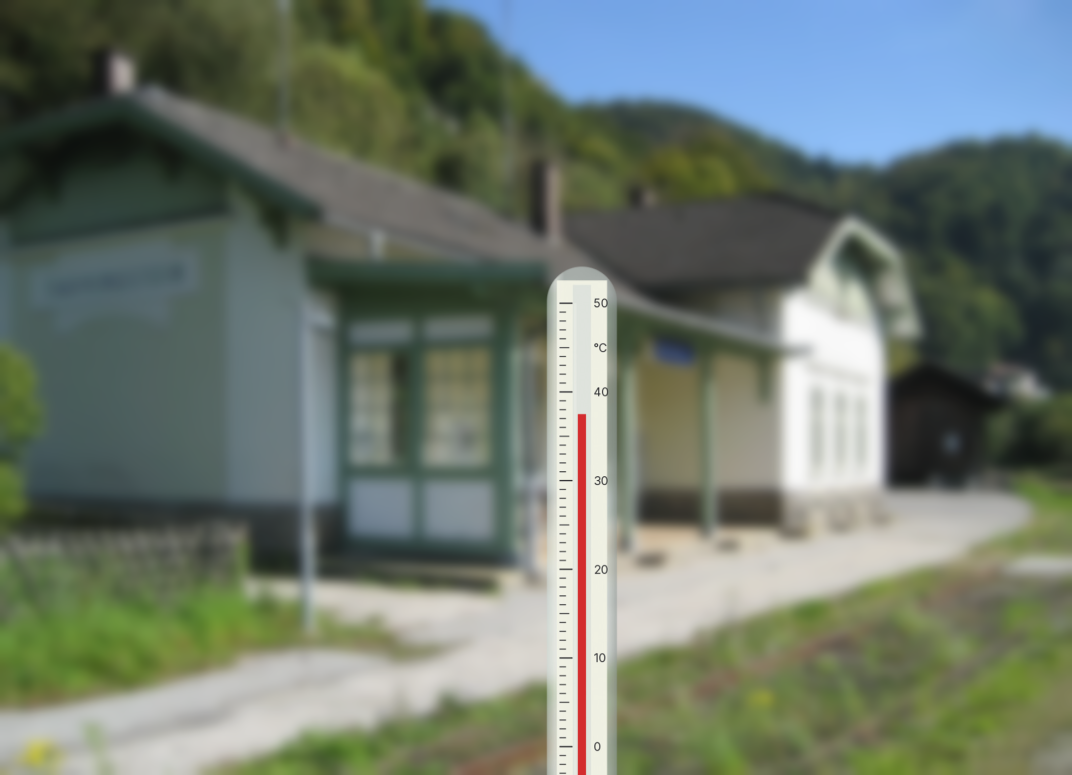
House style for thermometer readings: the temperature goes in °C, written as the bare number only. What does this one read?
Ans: 37.5
